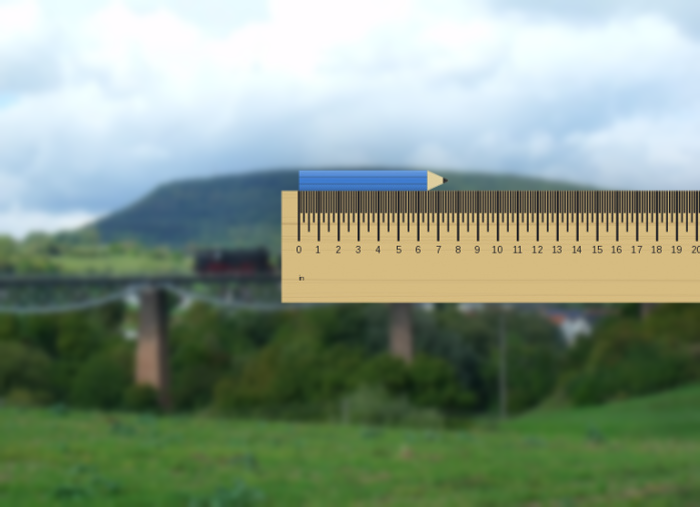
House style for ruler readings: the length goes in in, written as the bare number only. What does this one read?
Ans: 7.5
